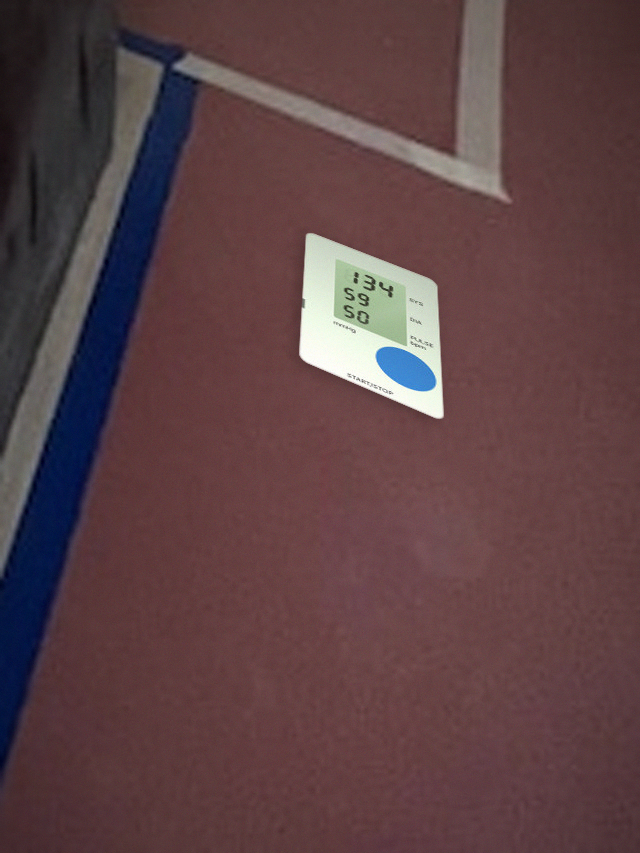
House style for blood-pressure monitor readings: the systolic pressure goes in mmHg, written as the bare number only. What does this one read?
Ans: 134
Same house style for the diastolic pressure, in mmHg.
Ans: 59
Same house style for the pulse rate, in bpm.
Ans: 50
